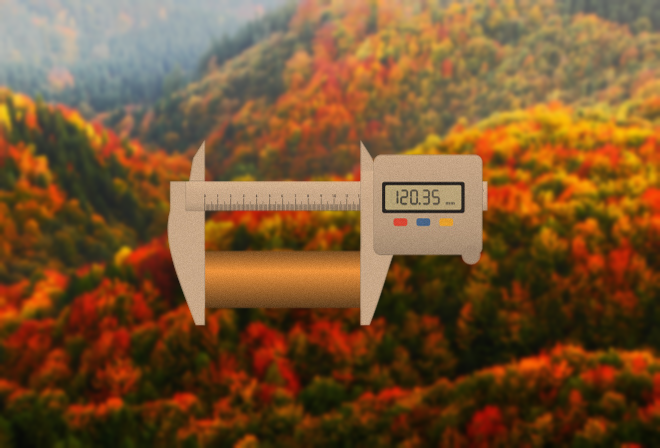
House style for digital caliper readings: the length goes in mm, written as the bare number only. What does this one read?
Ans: 120.35
